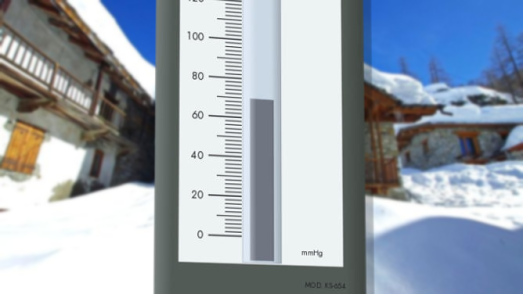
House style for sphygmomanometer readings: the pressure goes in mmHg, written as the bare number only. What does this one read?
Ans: 70
